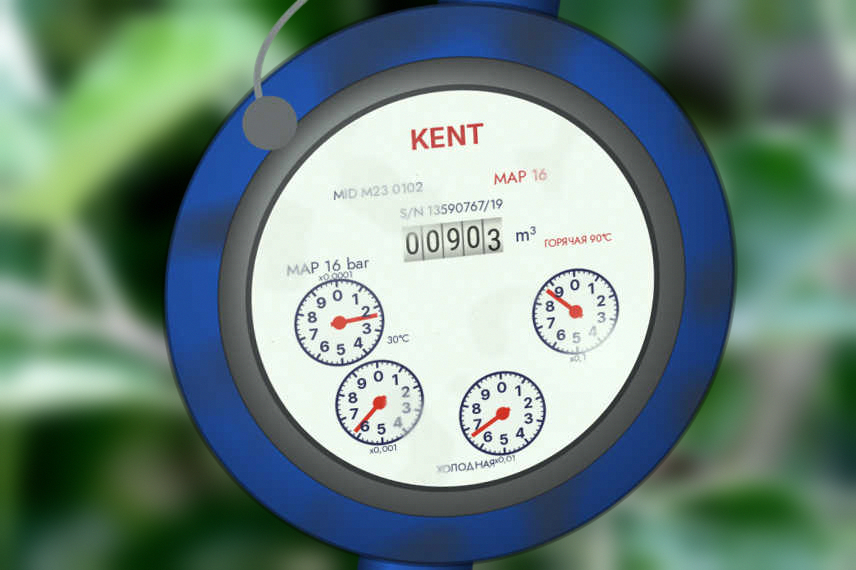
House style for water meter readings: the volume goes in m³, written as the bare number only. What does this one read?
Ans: 902.8662
